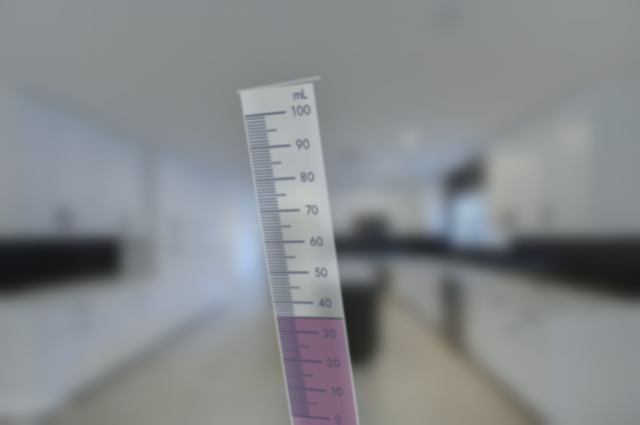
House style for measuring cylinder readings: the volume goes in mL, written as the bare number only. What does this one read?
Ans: 35
